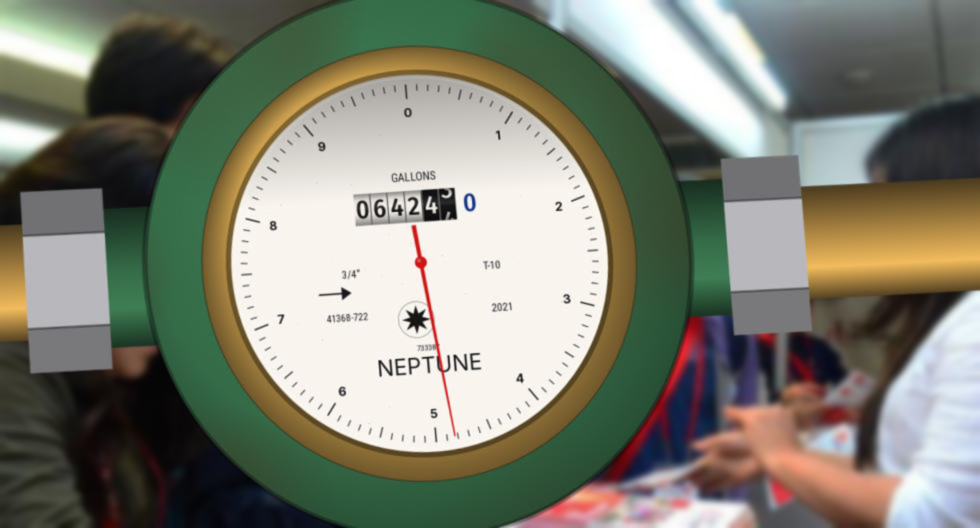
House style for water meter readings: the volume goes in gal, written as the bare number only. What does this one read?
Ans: 642434.8
